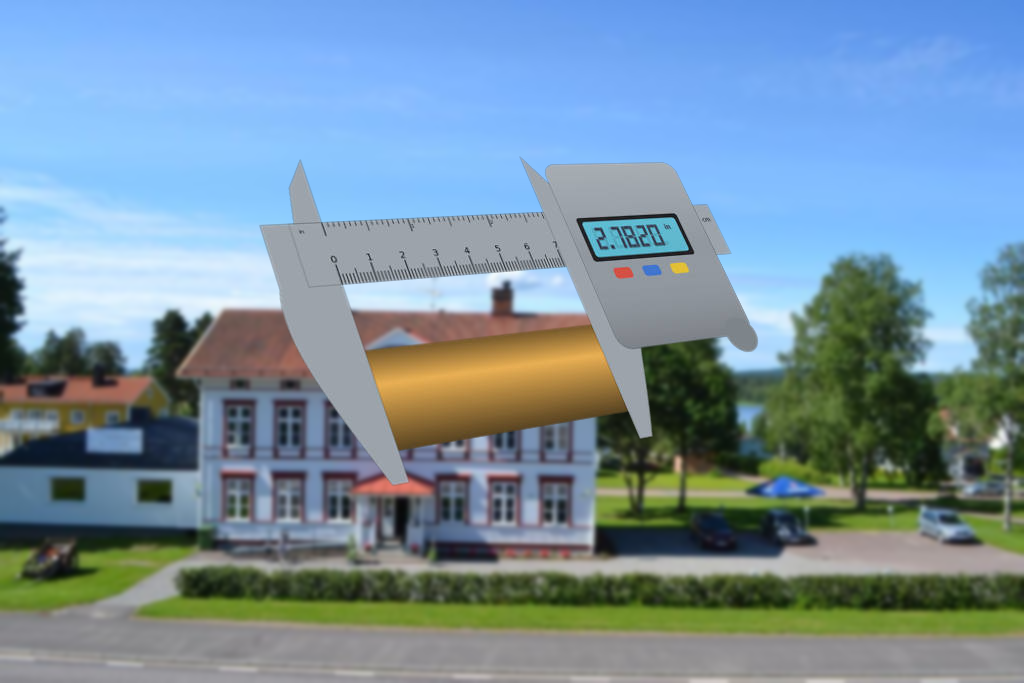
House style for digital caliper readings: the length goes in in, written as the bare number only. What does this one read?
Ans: 2.7820
